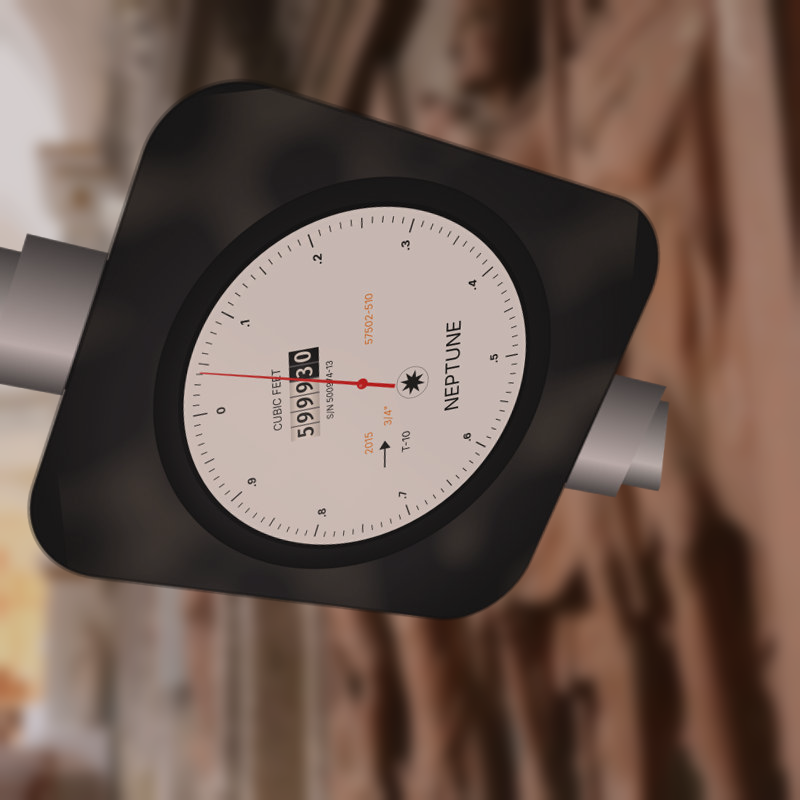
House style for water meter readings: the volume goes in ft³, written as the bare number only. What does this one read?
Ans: 599930.04
